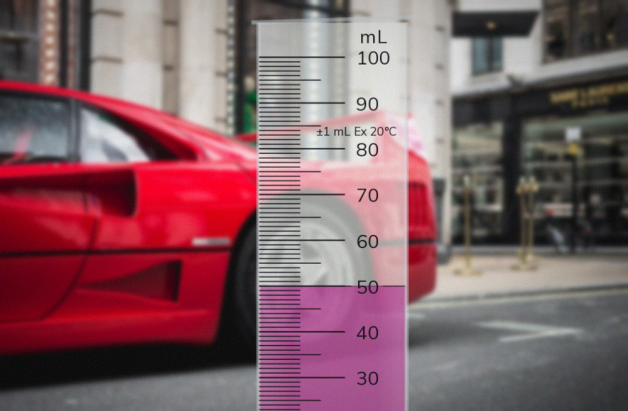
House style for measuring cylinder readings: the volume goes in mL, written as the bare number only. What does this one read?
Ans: 50
